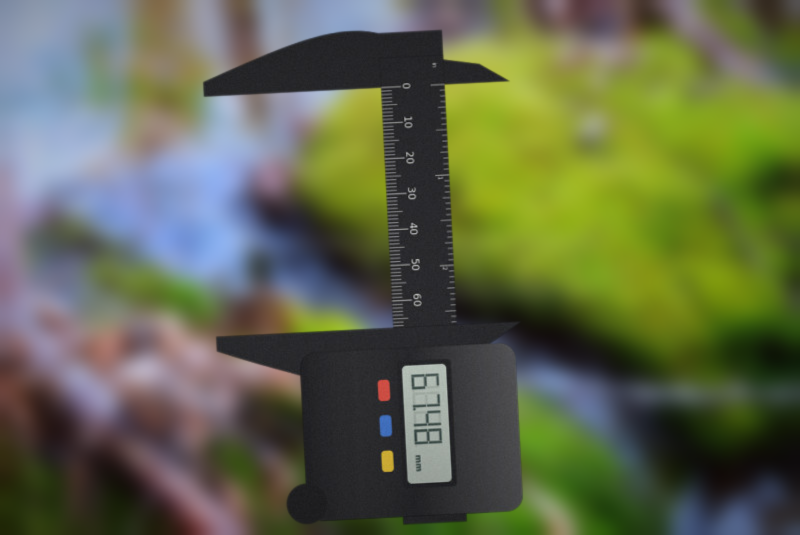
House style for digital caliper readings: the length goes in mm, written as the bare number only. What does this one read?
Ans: 67.48
